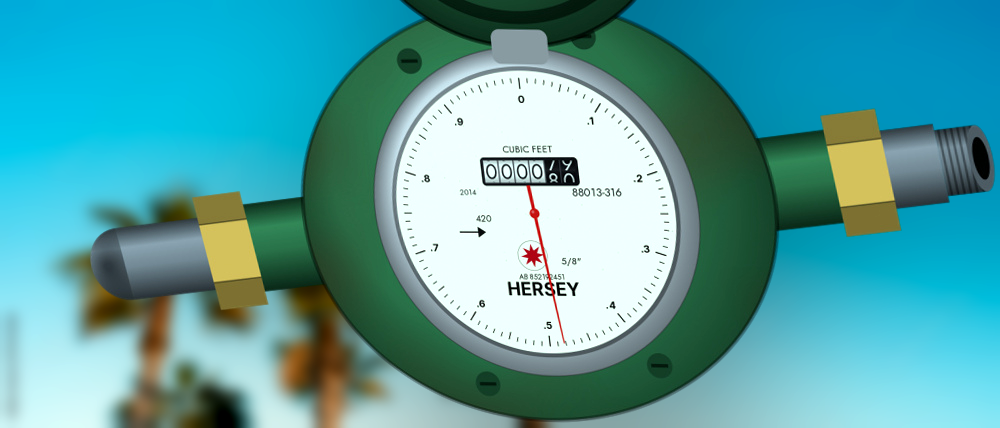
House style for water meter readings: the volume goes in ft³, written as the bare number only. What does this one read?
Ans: 79.48
